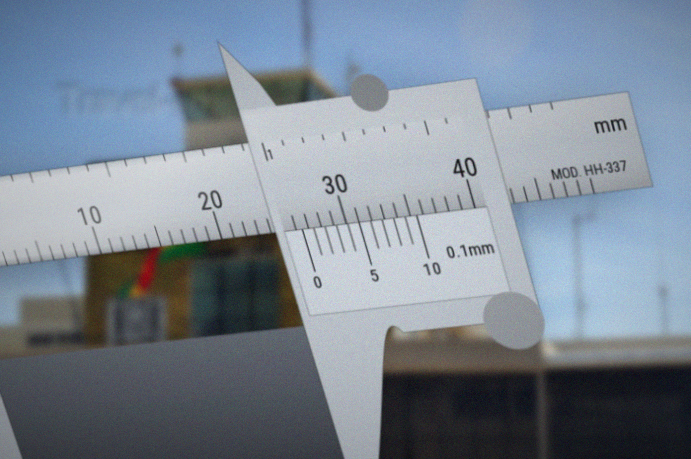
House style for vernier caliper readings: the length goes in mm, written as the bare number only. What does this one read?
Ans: 26.5
